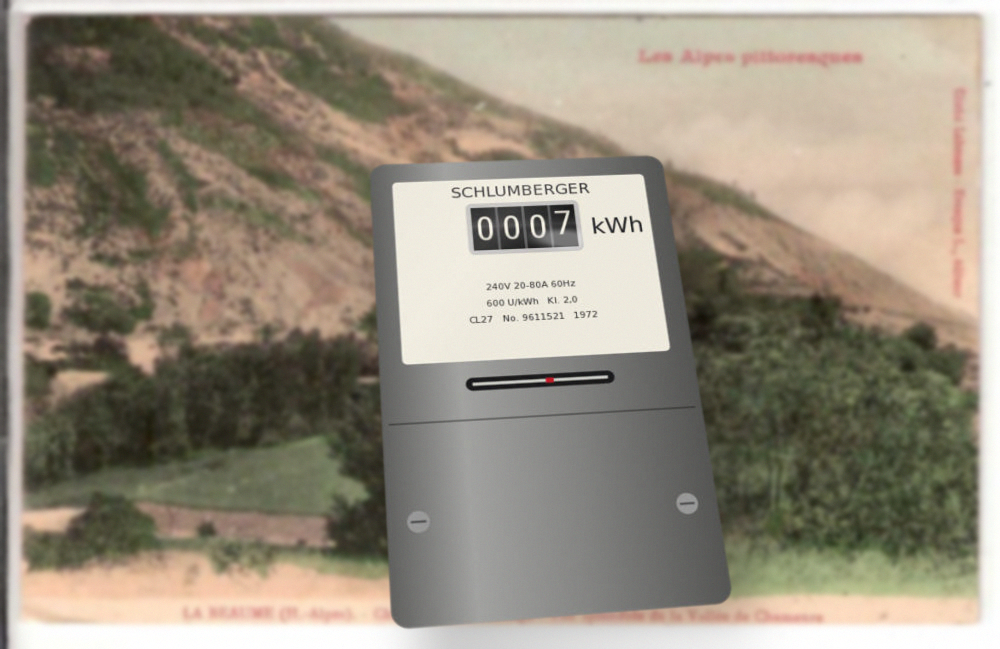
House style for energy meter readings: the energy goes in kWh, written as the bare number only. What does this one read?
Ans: 7
